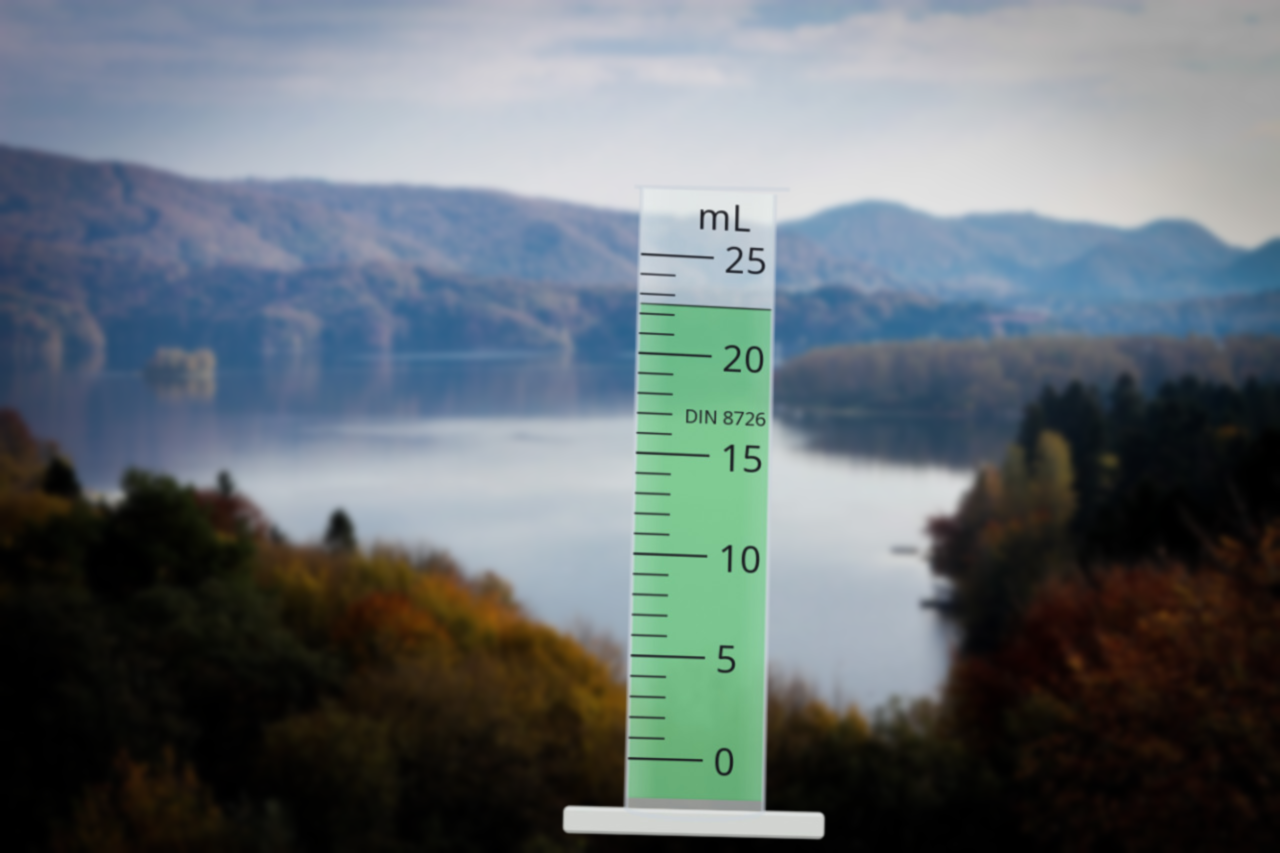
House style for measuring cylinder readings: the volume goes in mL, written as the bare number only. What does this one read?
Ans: 22.5
